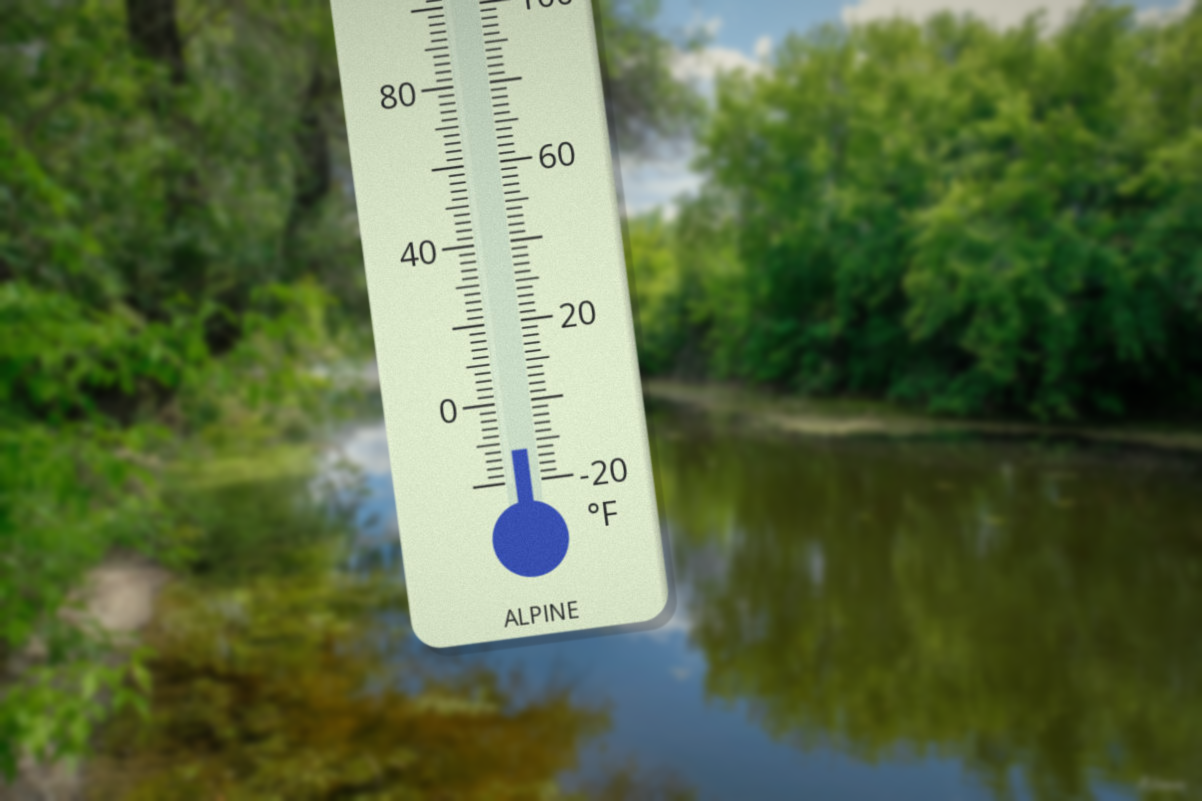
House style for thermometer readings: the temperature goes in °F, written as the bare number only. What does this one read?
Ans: -12
